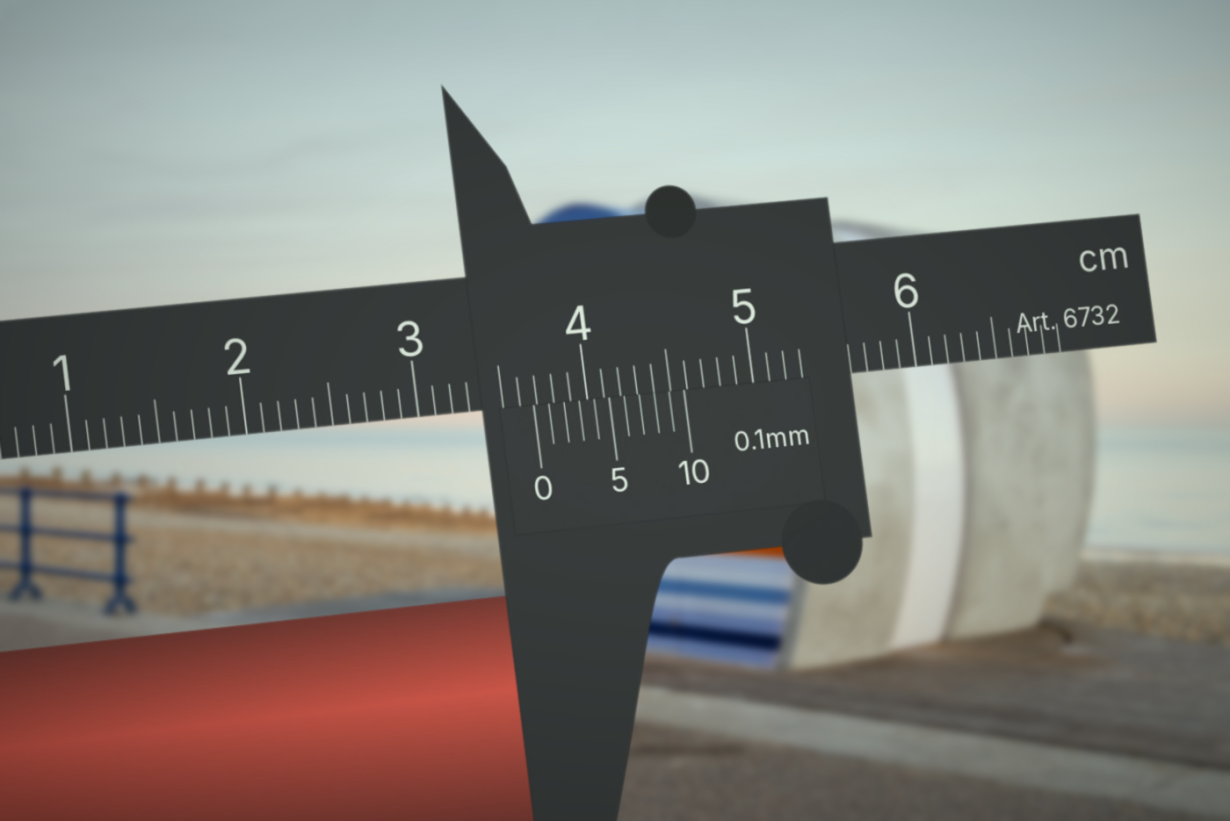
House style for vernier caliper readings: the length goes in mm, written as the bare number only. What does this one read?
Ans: 36.8
